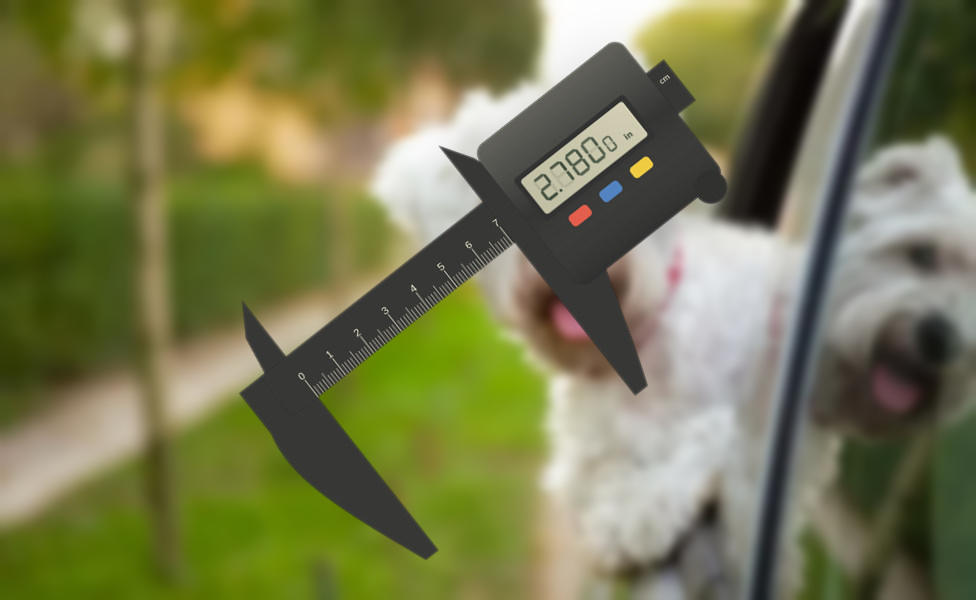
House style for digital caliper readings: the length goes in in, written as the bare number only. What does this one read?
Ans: 2.7800
